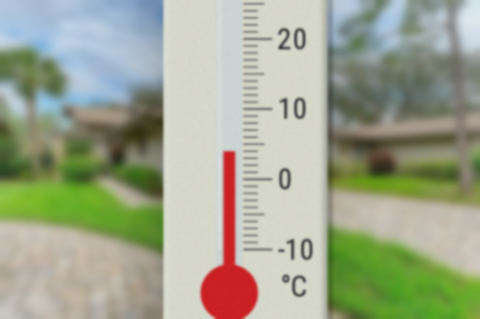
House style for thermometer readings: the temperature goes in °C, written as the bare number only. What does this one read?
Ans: 4
